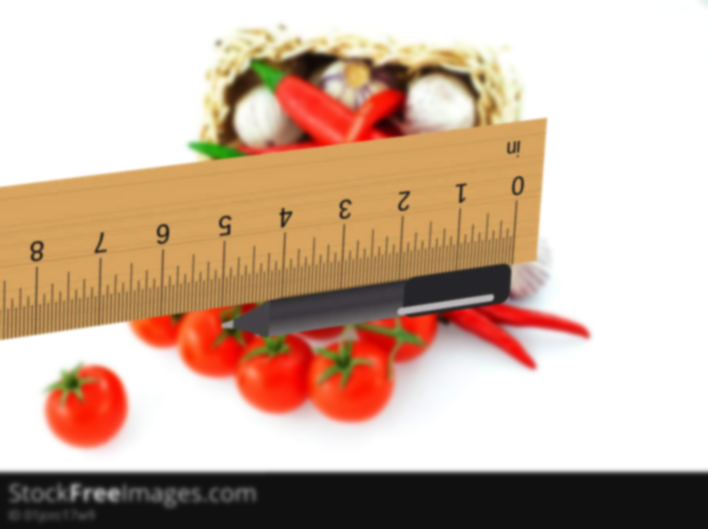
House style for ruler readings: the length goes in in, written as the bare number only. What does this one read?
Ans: 5
